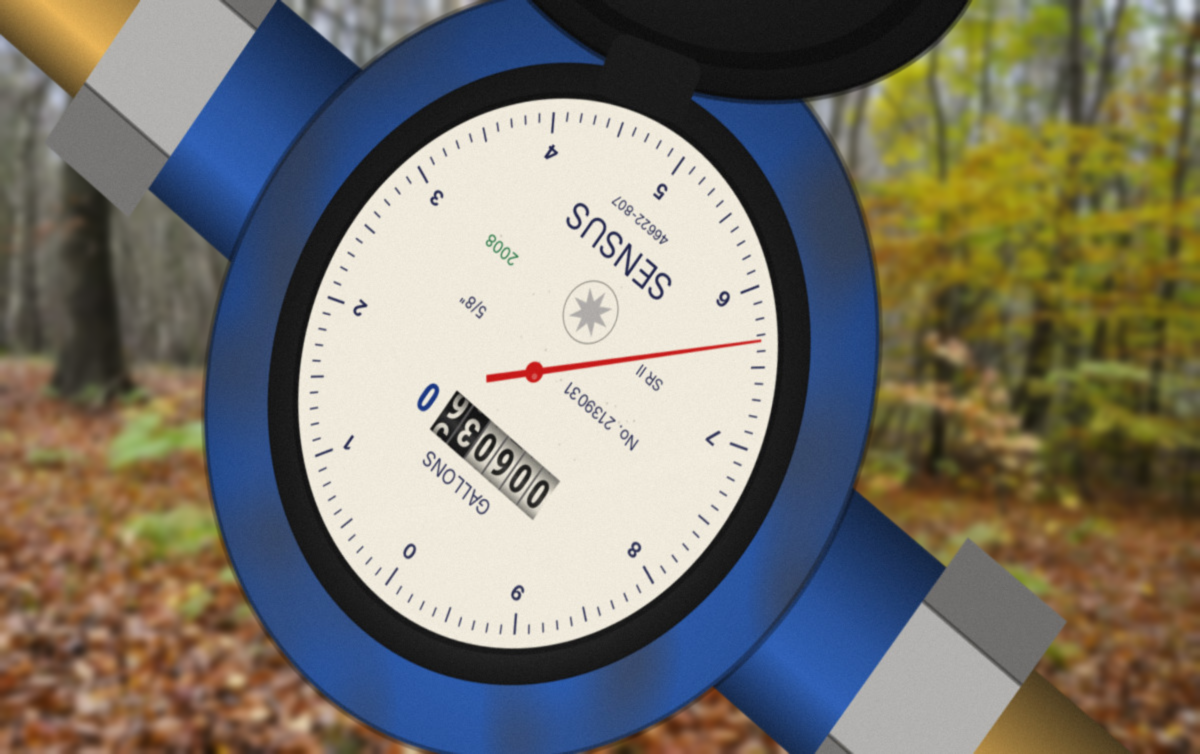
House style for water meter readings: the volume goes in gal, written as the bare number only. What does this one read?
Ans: 60356.3
